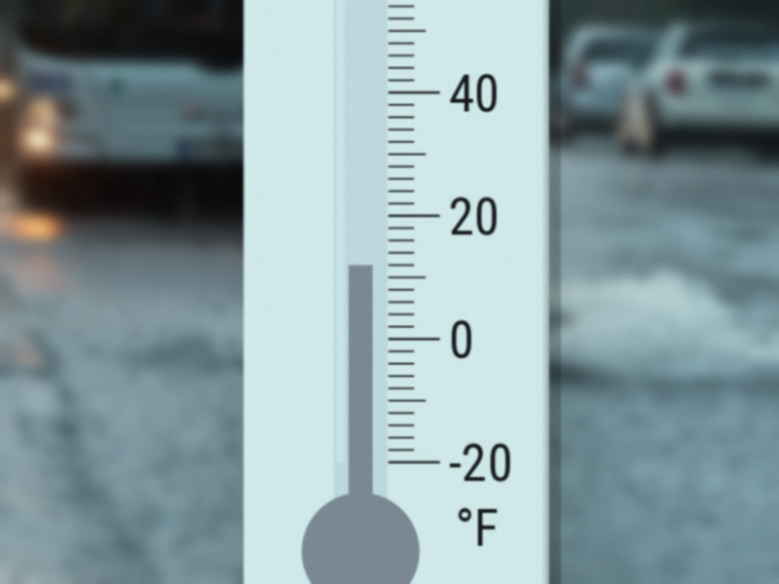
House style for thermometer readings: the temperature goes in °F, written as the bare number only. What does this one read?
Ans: 12
